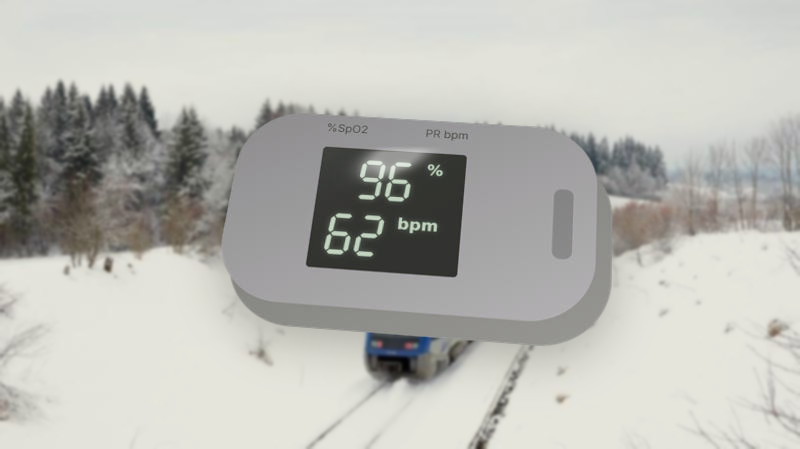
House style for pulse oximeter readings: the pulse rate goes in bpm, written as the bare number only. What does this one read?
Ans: 62
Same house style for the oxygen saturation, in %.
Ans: 96
